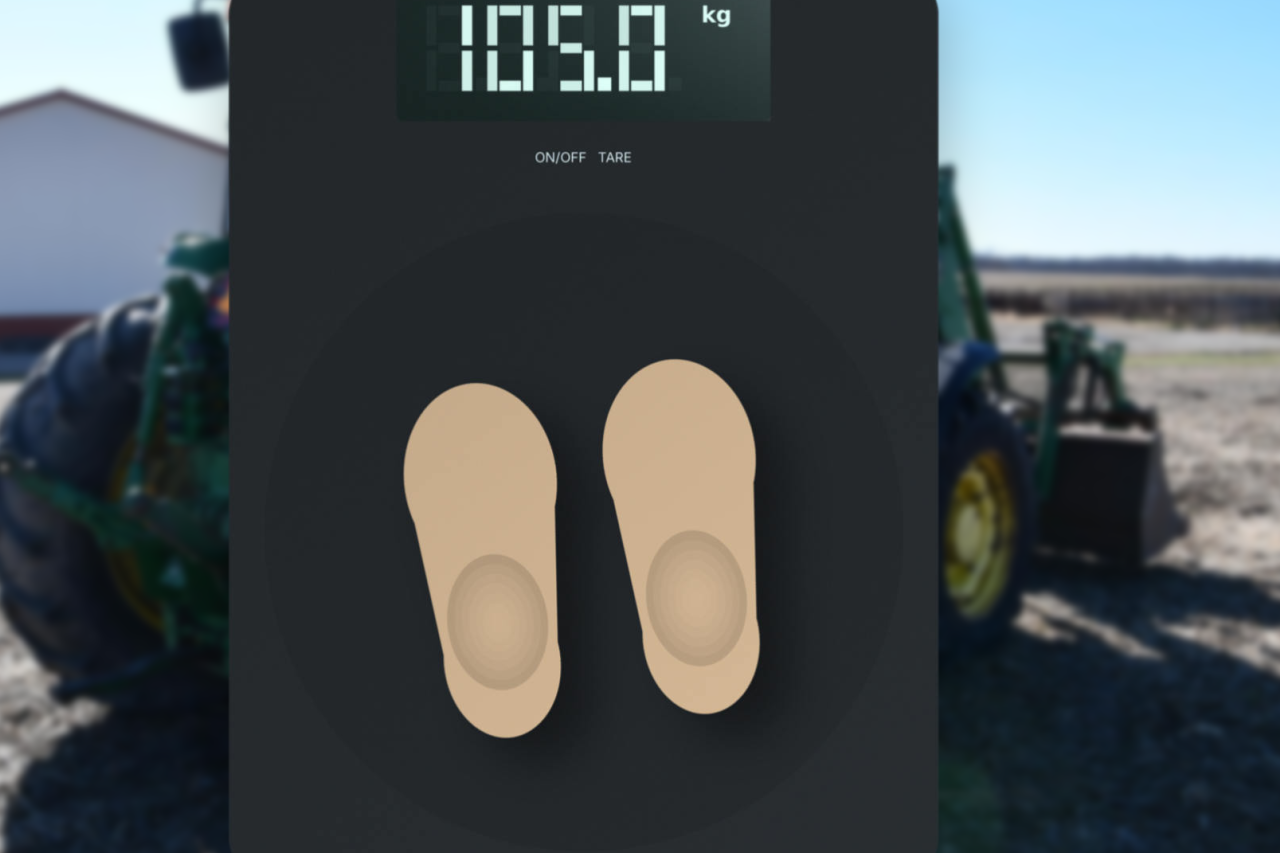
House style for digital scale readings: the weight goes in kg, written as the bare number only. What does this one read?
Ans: 105.0
